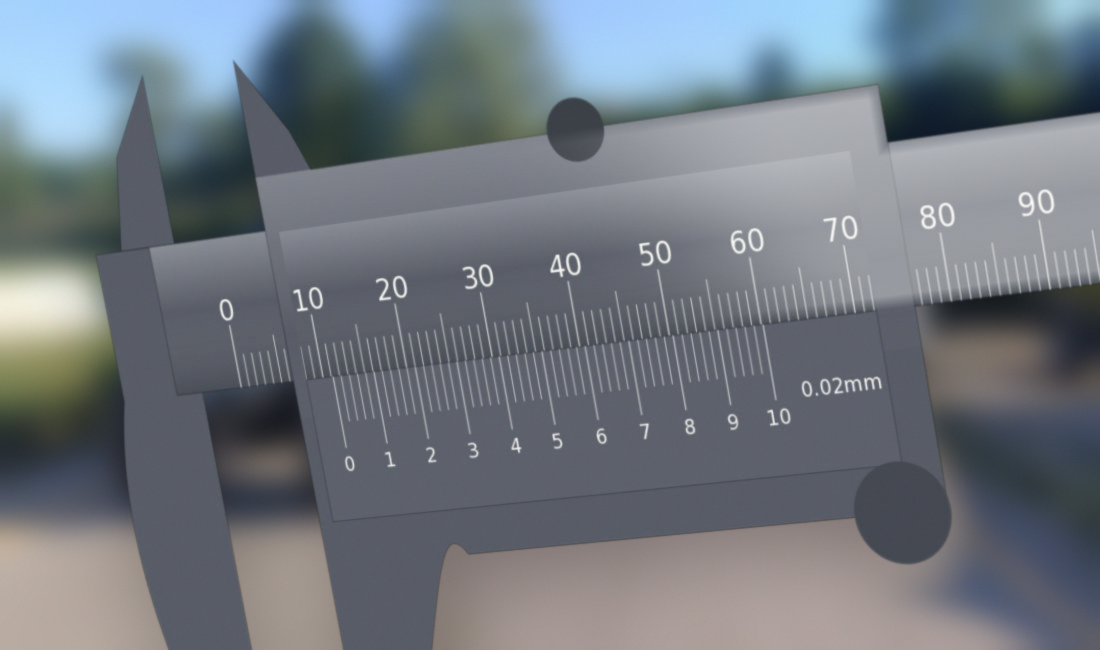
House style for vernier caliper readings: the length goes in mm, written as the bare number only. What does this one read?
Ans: 11.2
